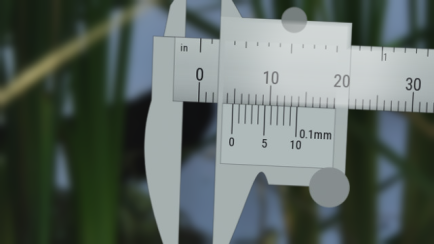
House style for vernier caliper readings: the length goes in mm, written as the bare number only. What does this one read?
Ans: 4.8
